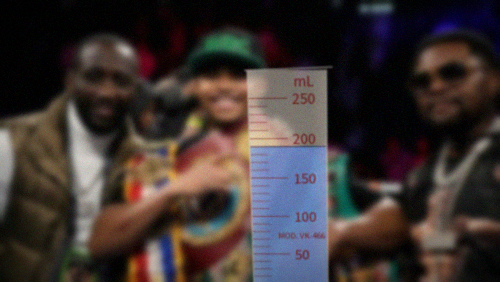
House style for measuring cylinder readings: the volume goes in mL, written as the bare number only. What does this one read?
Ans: 190
